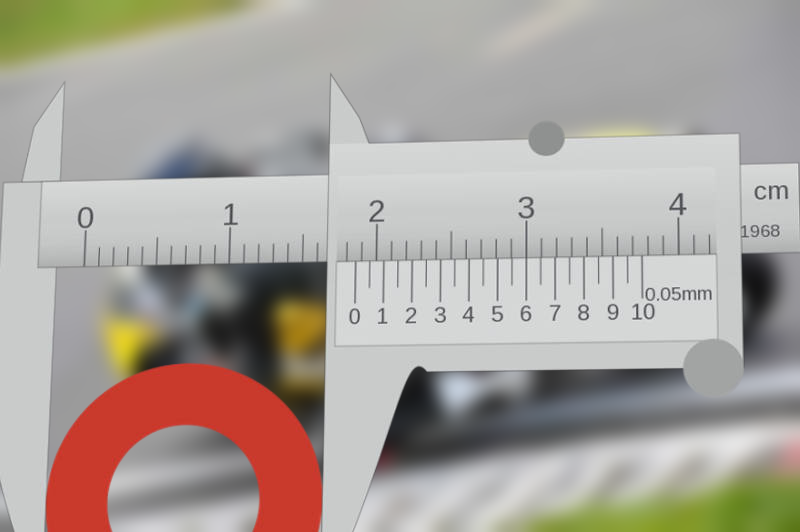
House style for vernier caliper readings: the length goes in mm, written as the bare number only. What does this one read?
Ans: 18.6
